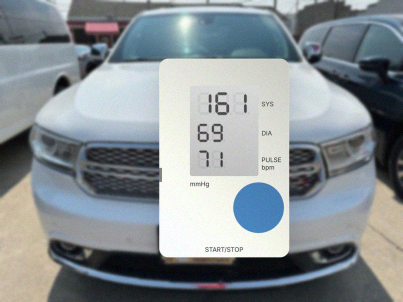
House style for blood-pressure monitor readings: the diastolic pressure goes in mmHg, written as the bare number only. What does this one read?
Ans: 69
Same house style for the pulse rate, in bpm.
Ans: 71
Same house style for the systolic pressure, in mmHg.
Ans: 161
